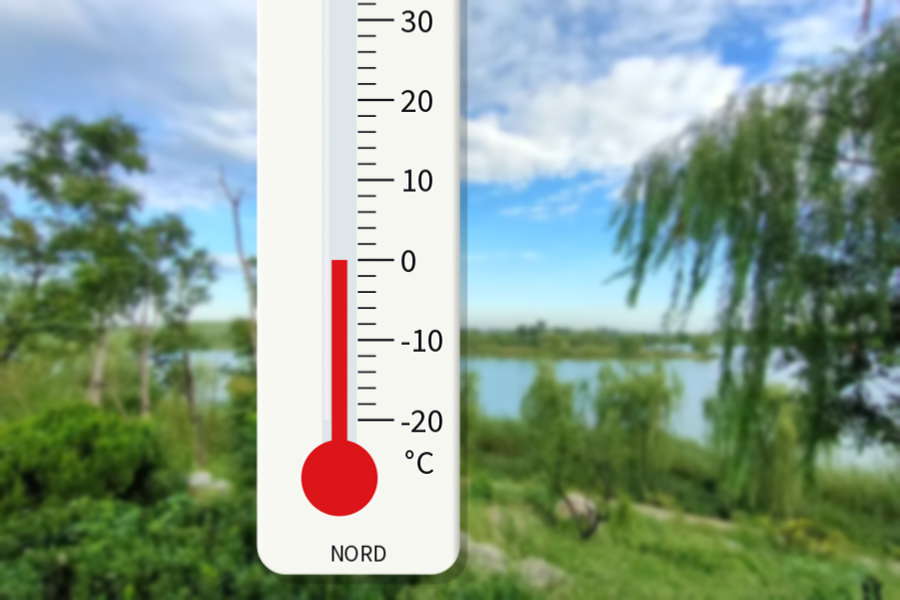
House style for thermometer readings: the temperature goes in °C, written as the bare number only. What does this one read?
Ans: 0
